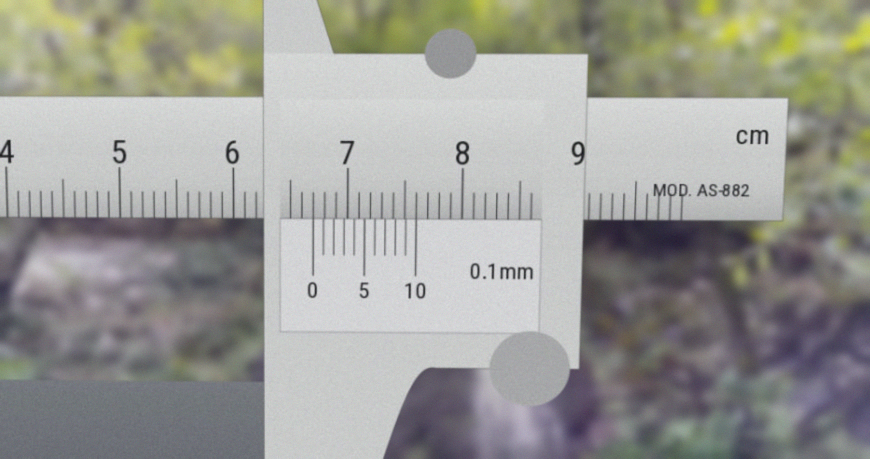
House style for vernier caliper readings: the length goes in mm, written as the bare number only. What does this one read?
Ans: 67.0
